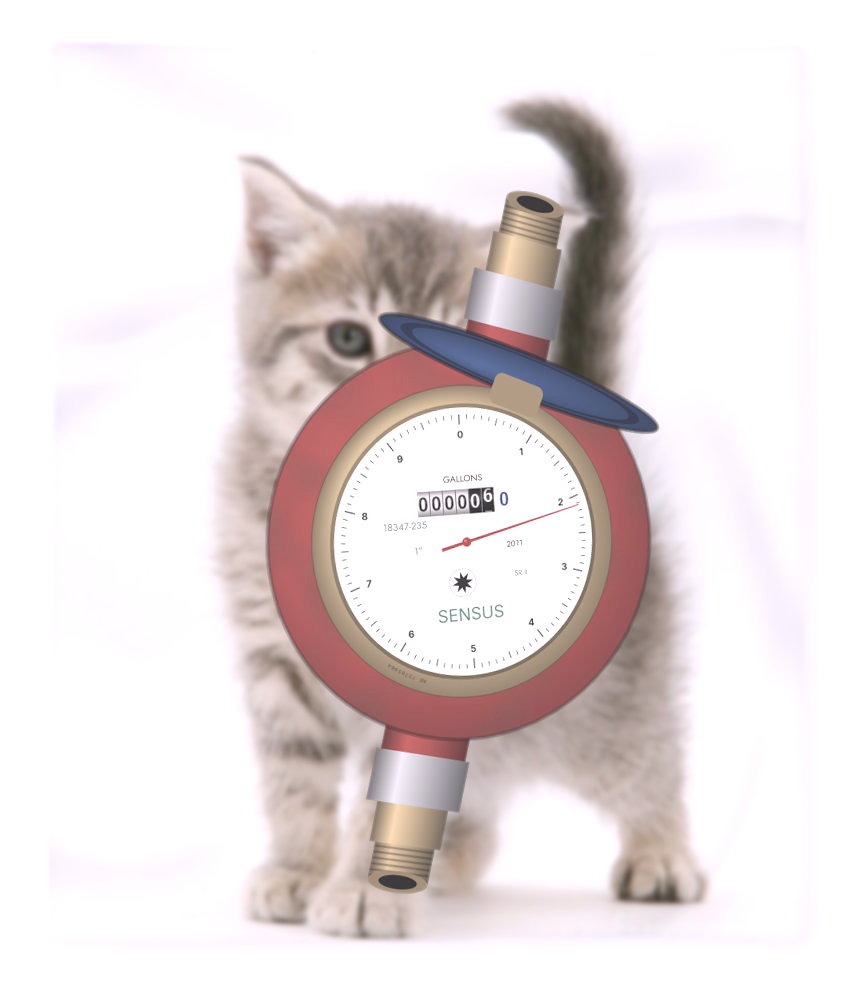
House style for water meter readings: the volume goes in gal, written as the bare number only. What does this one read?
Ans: 62.1
